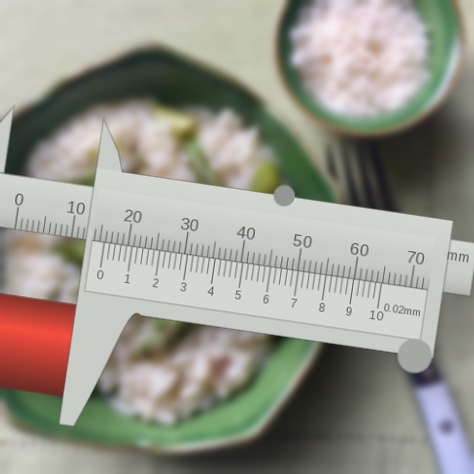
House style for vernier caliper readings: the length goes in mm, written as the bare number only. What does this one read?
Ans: 15.8
